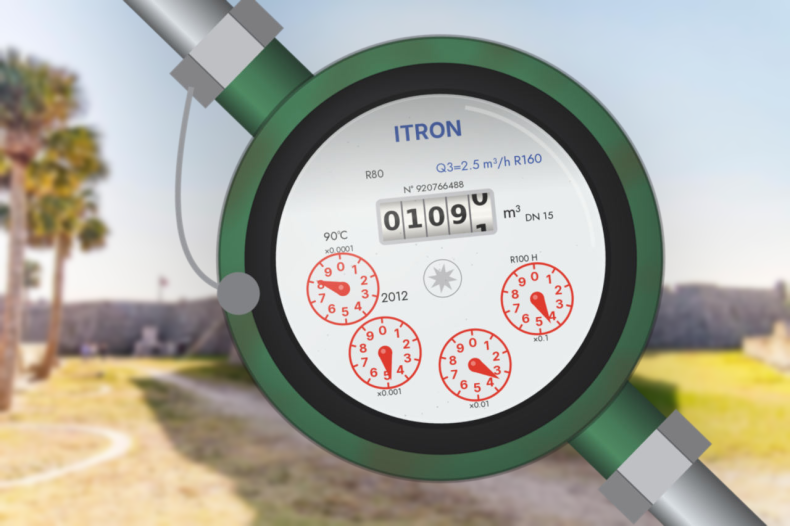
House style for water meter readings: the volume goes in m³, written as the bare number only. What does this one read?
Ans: 1090.4348
